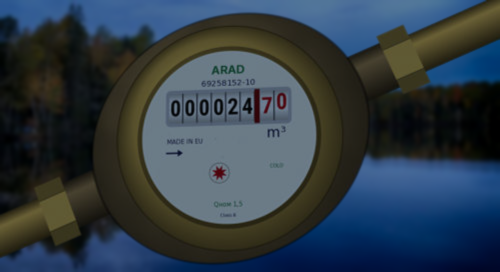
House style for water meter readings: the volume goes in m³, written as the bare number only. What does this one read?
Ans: 24.70
